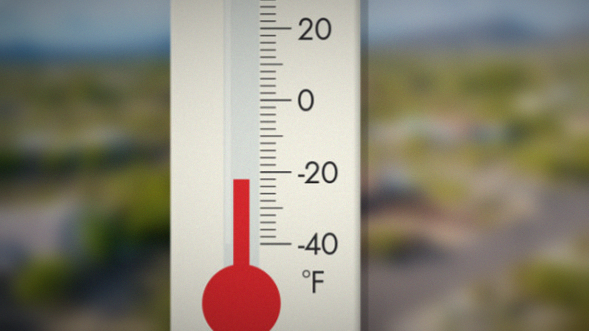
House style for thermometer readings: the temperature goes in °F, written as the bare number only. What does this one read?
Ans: -22
